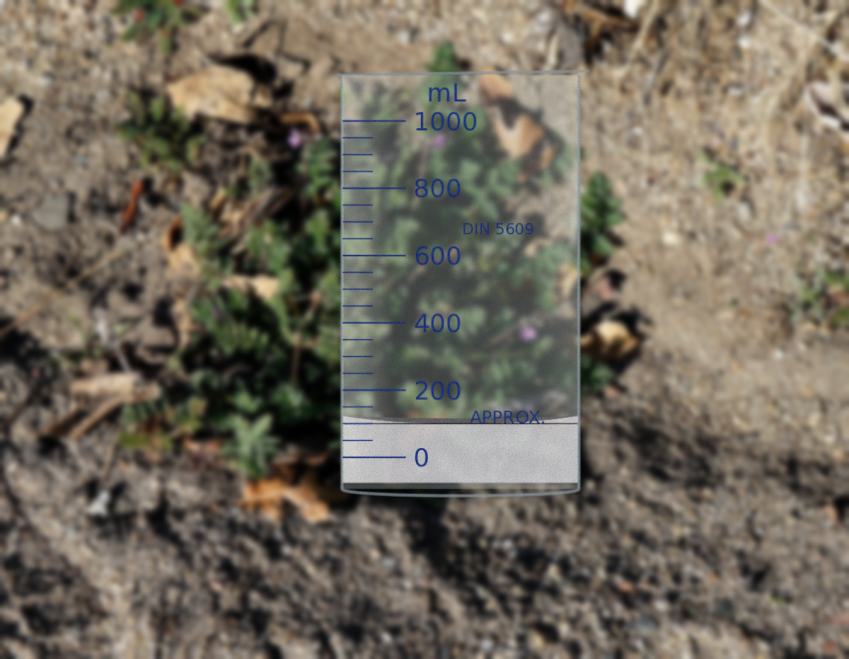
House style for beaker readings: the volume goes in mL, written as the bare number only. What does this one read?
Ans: 100
